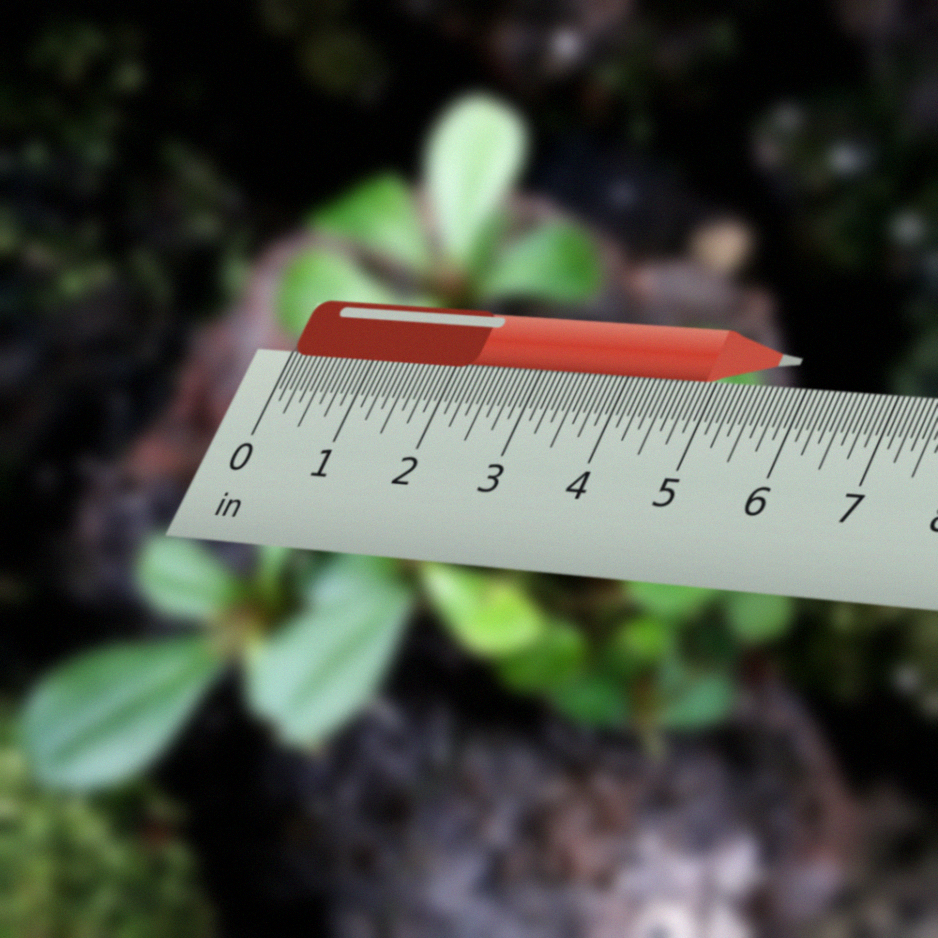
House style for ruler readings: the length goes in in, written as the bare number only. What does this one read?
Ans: 5.8125
